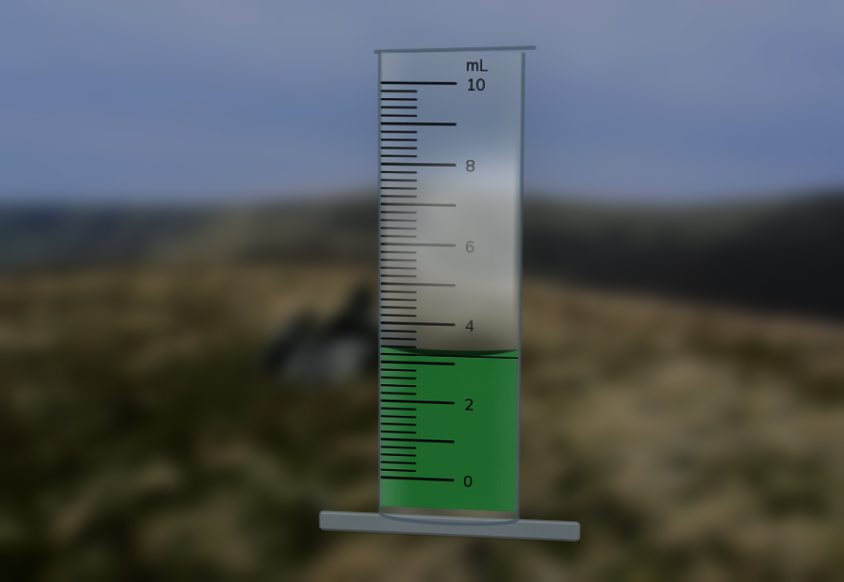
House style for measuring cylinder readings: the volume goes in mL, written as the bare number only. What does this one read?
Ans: 3.2
